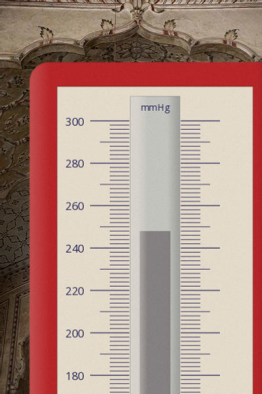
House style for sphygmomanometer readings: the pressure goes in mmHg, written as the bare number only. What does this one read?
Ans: 248
